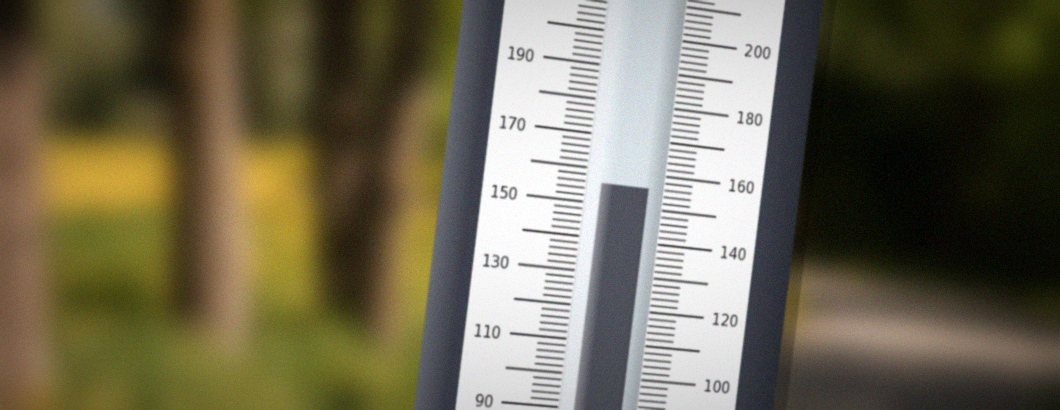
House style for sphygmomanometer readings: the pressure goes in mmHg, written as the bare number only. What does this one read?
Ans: 156
